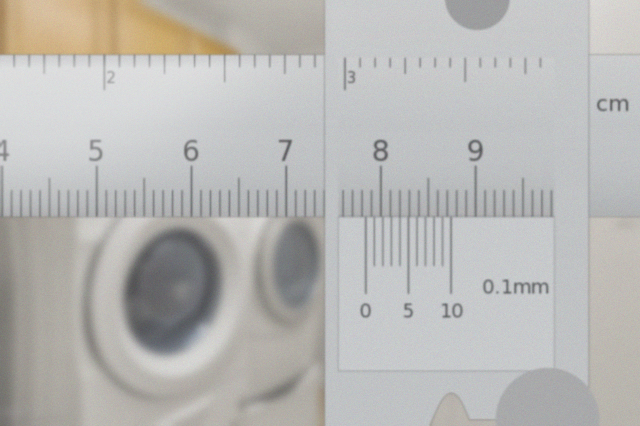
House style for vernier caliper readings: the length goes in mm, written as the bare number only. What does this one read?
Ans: 78.4
